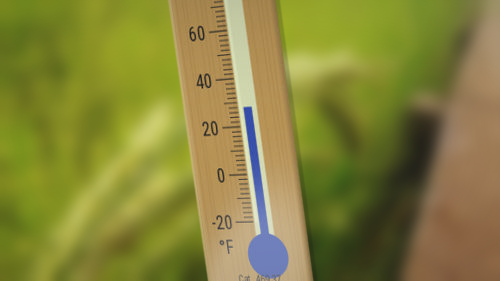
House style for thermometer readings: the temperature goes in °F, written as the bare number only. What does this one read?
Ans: 28
